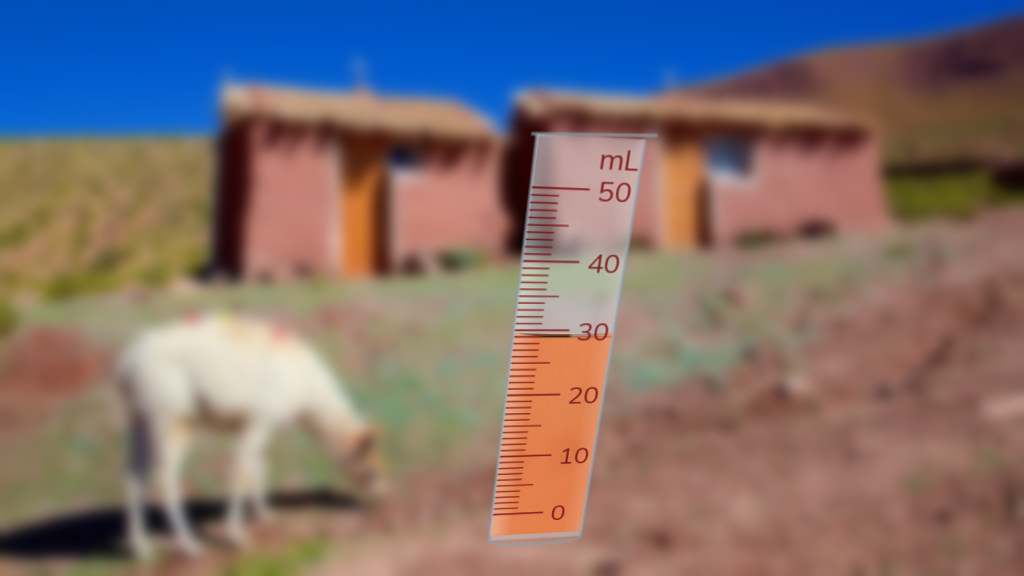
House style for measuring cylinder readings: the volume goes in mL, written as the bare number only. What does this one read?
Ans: 29
